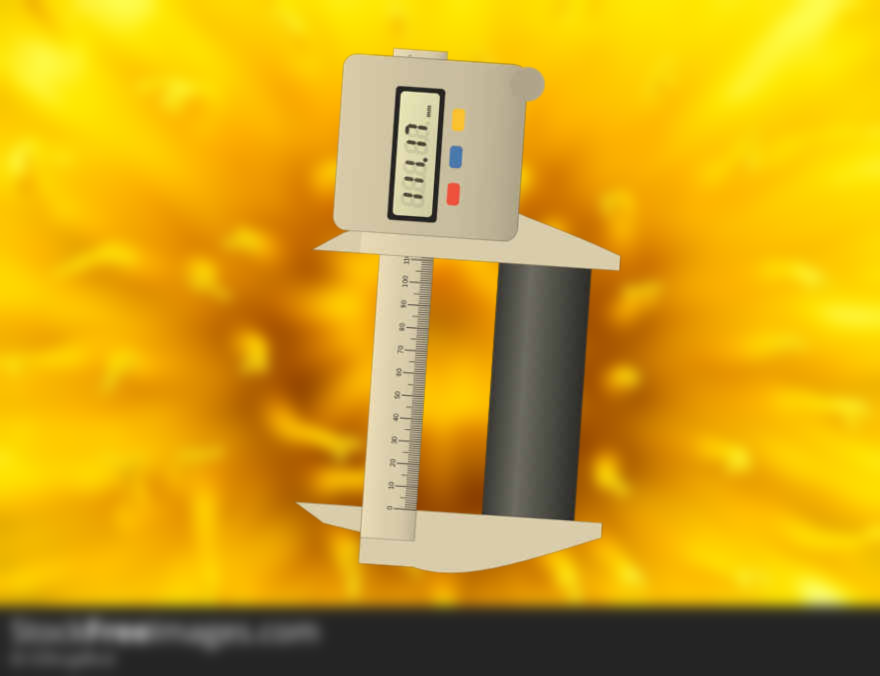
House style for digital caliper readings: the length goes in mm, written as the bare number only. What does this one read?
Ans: 111.17
